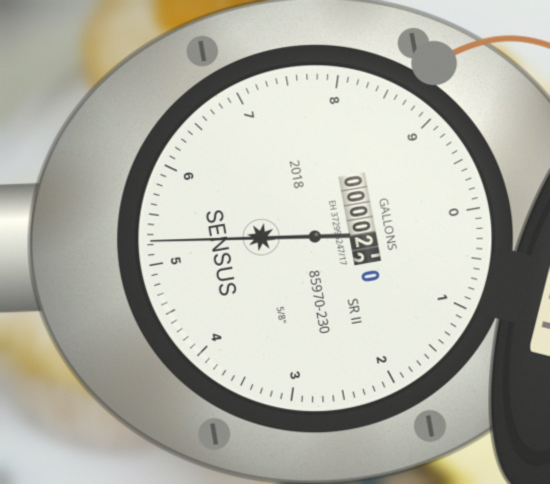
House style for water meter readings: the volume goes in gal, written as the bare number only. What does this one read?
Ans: 215.2
